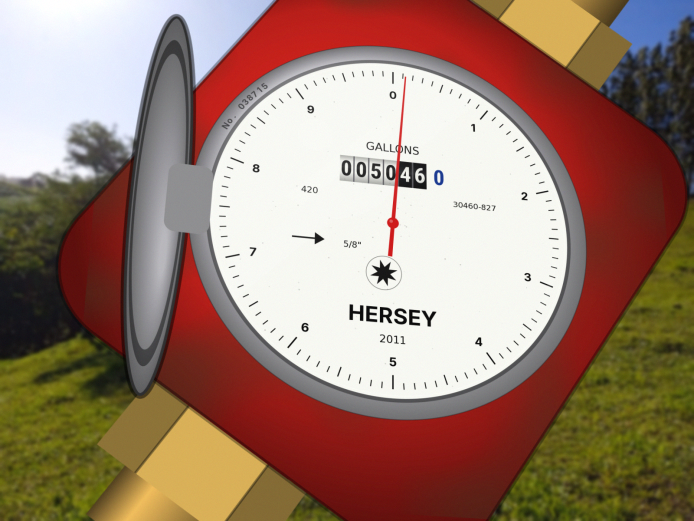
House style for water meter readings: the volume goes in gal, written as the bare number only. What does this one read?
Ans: 50460.1
